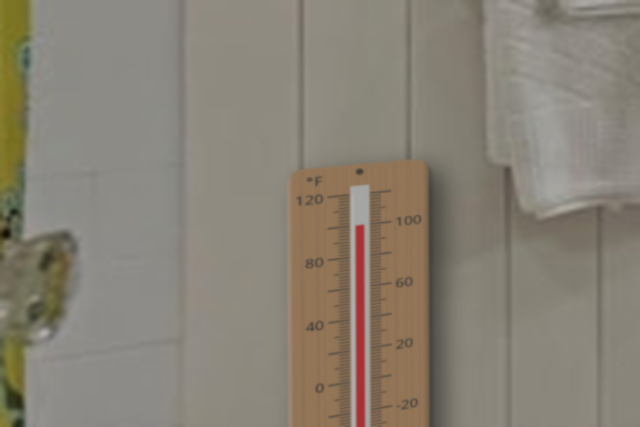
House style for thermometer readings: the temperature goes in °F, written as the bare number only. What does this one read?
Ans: 100
